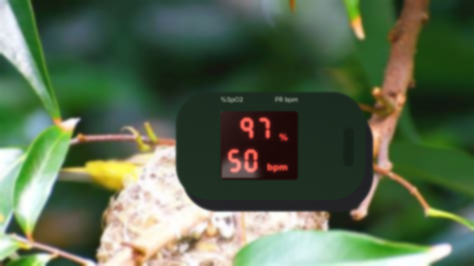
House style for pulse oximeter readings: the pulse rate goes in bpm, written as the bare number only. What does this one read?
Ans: 50
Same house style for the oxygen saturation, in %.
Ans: 97
